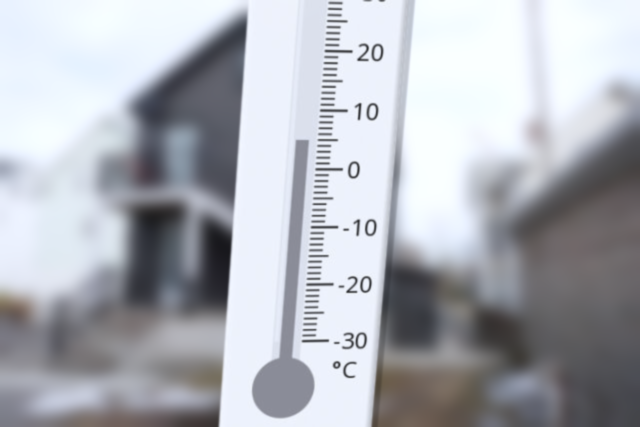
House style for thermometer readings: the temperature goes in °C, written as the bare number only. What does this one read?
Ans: 5
